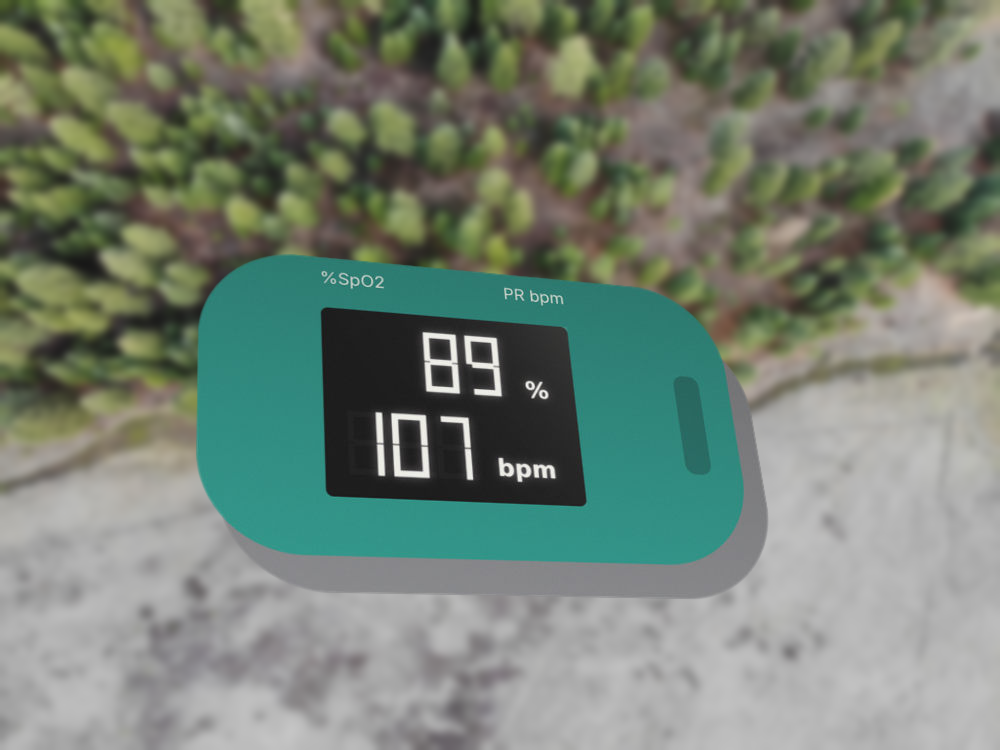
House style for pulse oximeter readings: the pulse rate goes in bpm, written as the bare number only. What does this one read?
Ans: 107
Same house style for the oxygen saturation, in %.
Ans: 89
